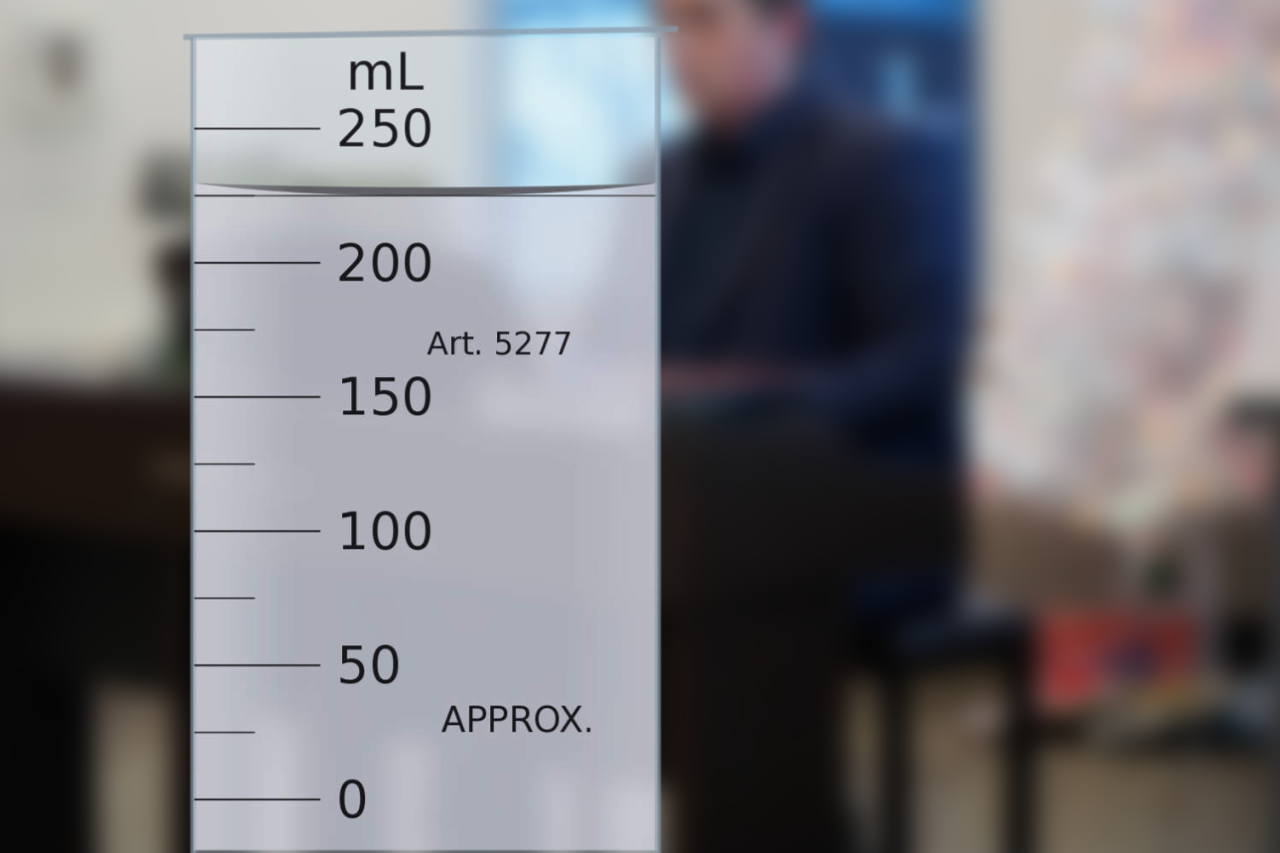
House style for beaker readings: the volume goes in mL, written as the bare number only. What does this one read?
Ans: 225
